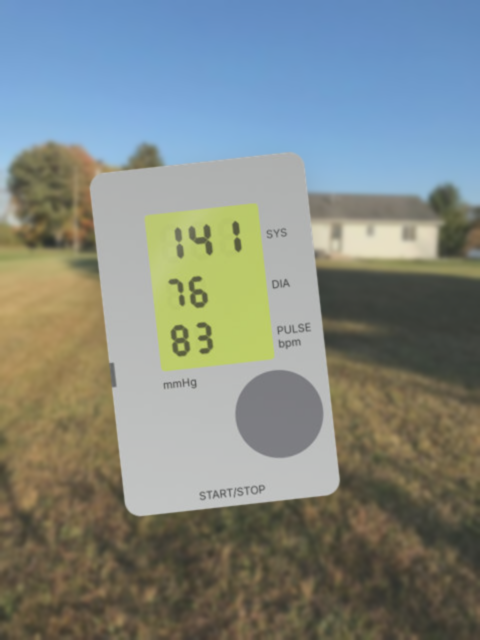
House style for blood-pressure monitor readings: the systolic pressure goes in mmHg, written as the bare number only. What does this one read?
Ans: 141
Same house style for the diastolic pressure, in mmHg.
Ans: 76
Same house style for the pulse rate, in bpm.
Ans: 83
